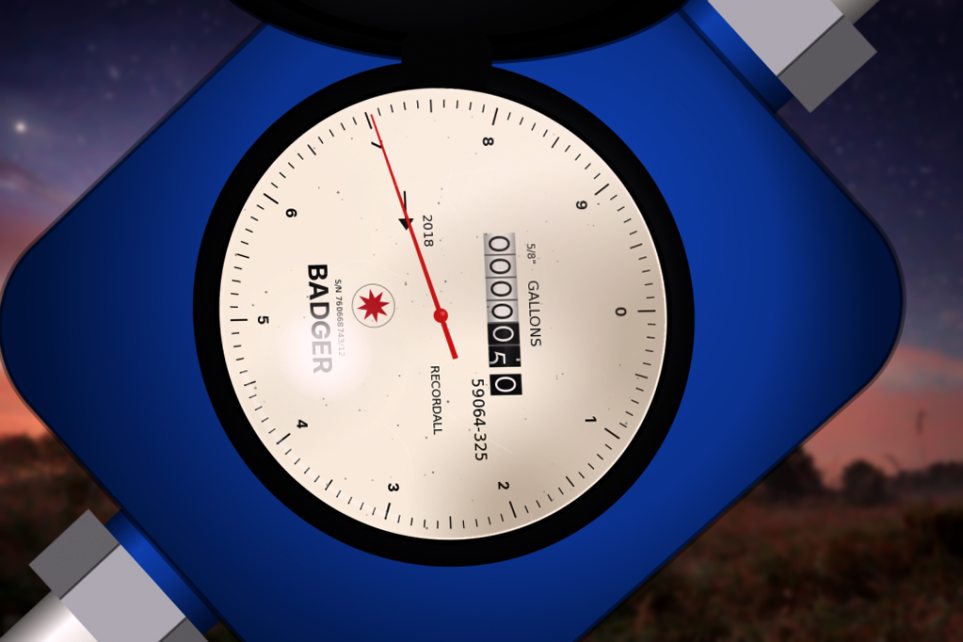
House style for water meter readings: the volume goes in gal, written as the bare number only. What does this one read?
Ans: 47.0
